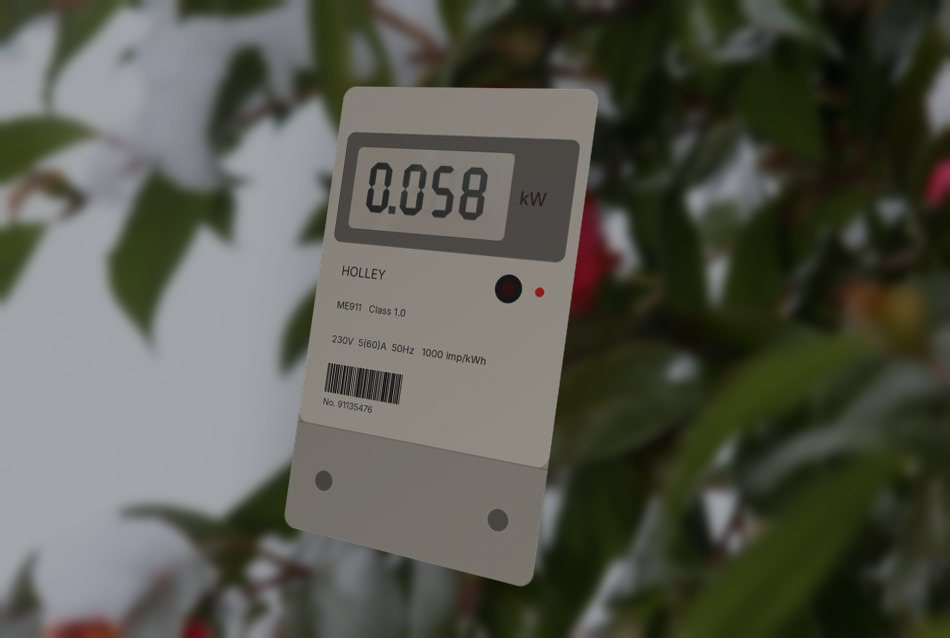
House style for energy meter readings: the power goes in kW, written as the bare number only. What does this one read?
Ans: 0.058
